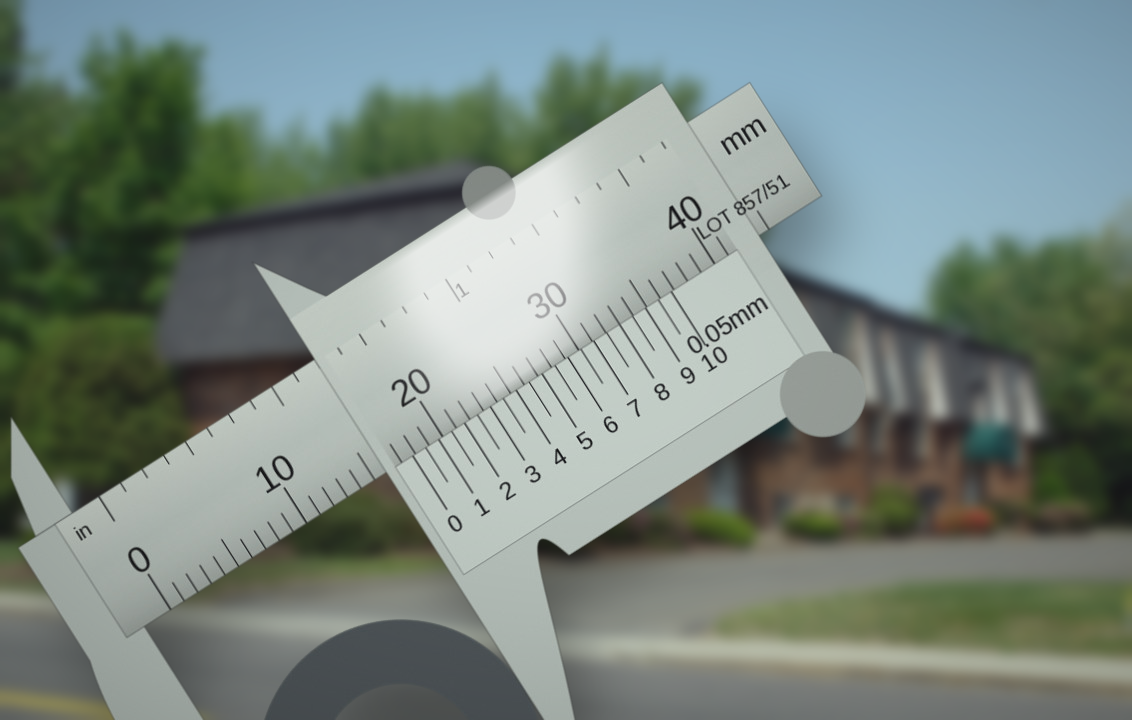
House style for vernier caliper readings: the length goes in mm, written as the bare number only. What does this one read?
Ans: 17.8
